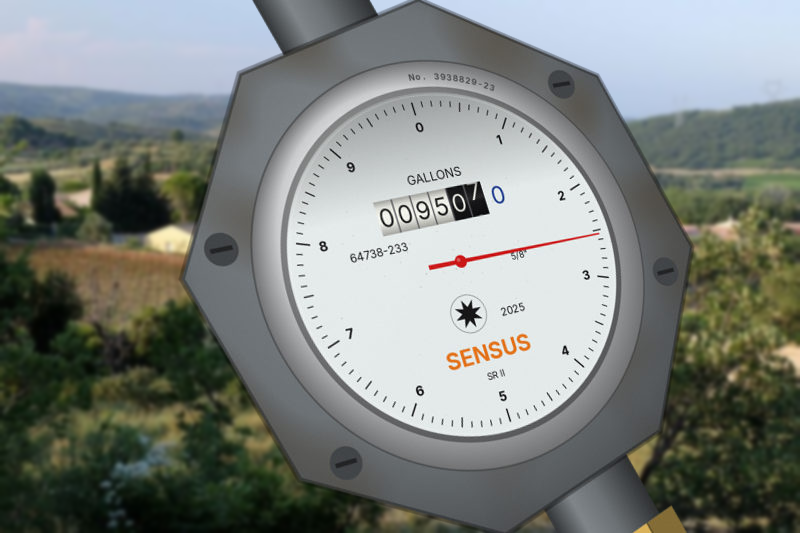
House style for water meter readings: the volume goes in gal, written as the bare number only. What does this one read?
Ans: 95072.5
